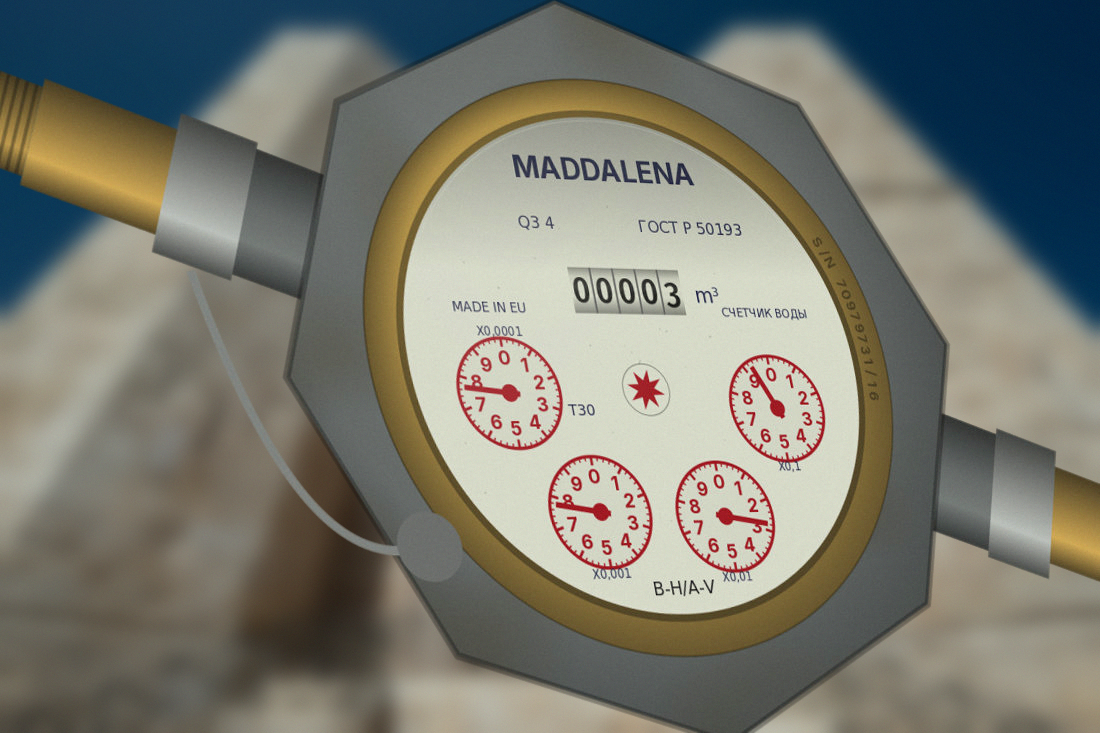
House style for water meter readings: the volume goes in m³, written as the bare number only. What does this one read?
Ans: 2.9277
